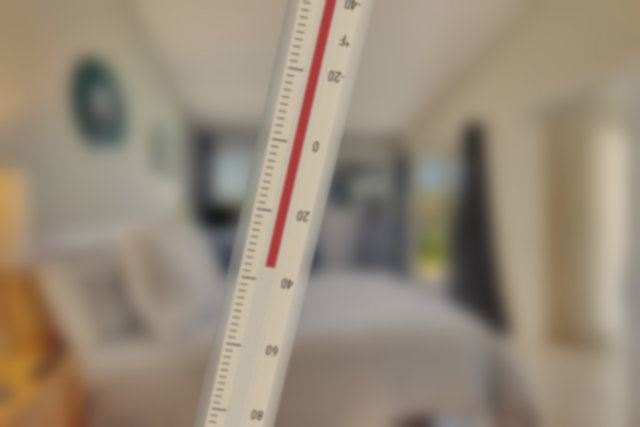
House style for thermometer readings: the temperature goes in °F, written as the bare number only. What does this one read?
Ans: 36
